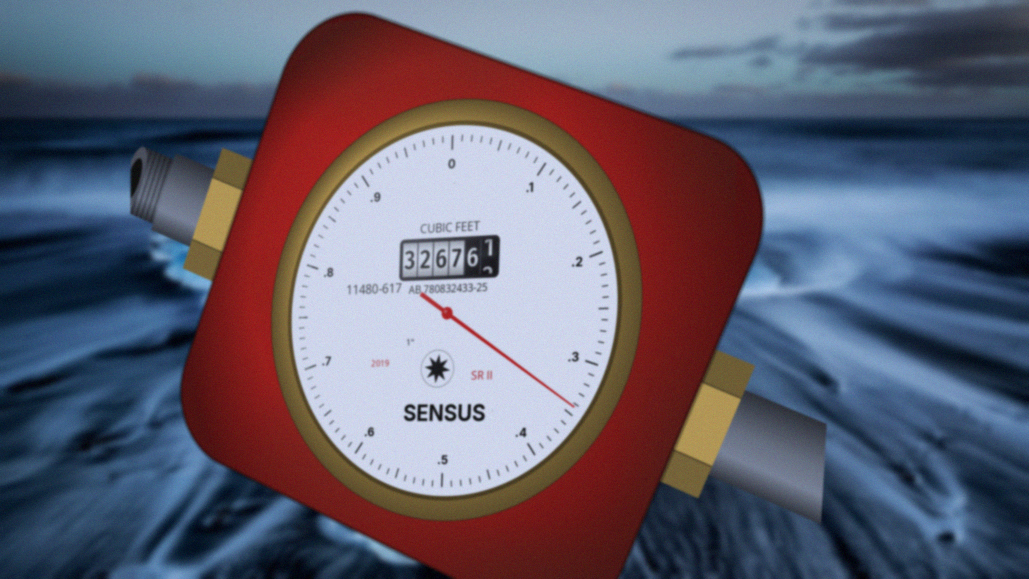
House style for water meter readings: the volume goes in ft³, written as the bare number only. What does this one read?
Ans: 326761.34
